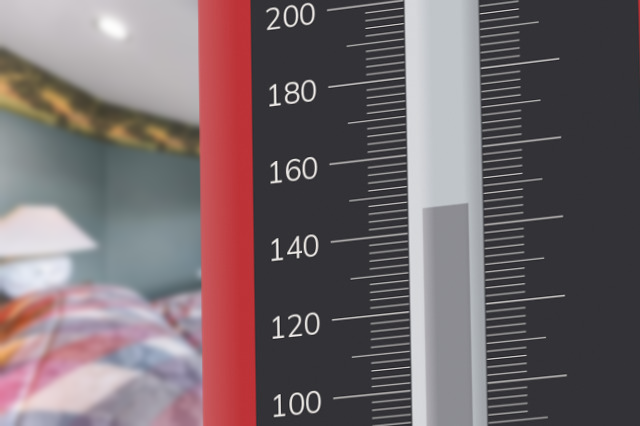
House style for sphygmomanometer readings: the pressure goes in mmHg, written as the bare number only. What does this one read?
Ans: 146
